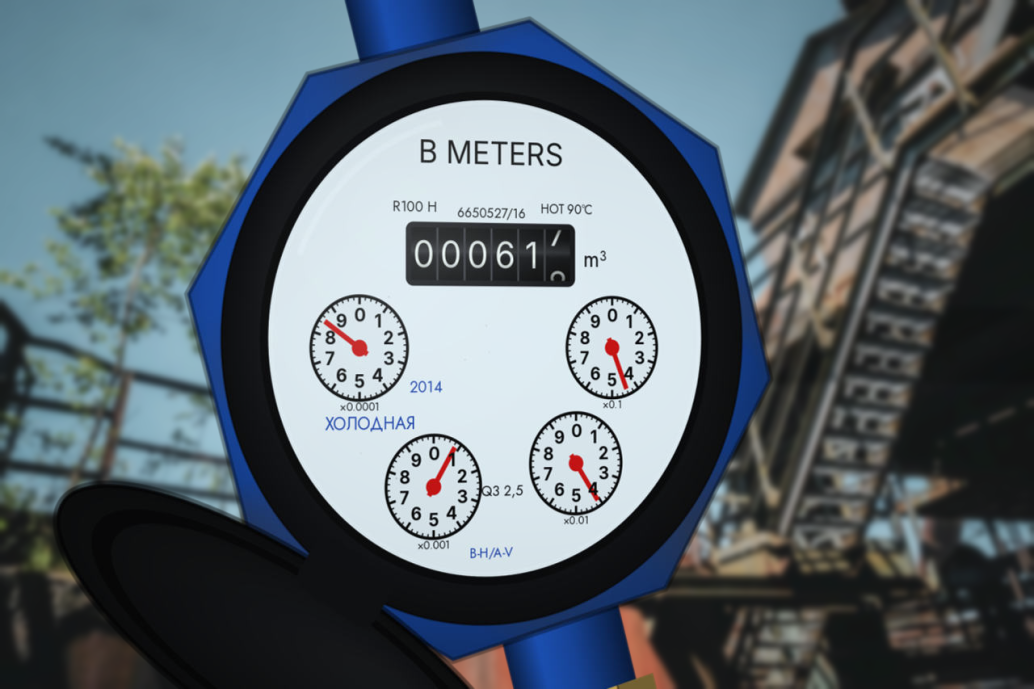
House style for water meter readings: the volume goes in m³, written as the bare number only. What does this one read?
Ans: 617.4408
